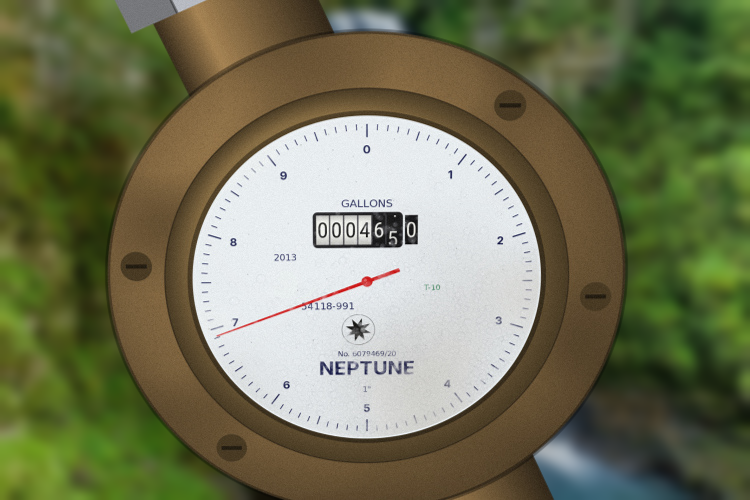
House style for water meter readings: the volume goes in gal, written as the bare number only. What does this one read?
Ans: 4646.9
